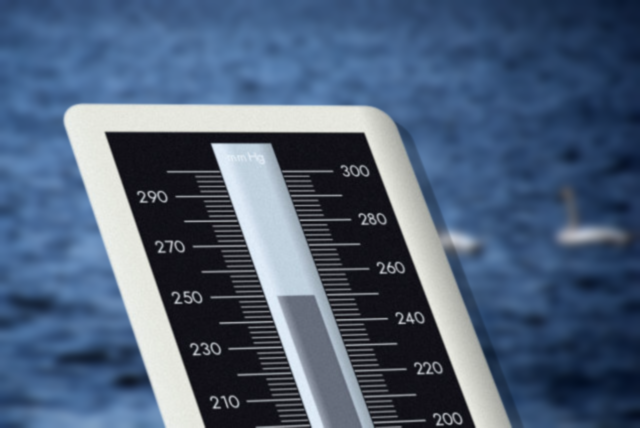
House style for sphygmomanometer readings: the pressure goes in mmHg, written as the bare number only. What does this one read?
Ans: 250
